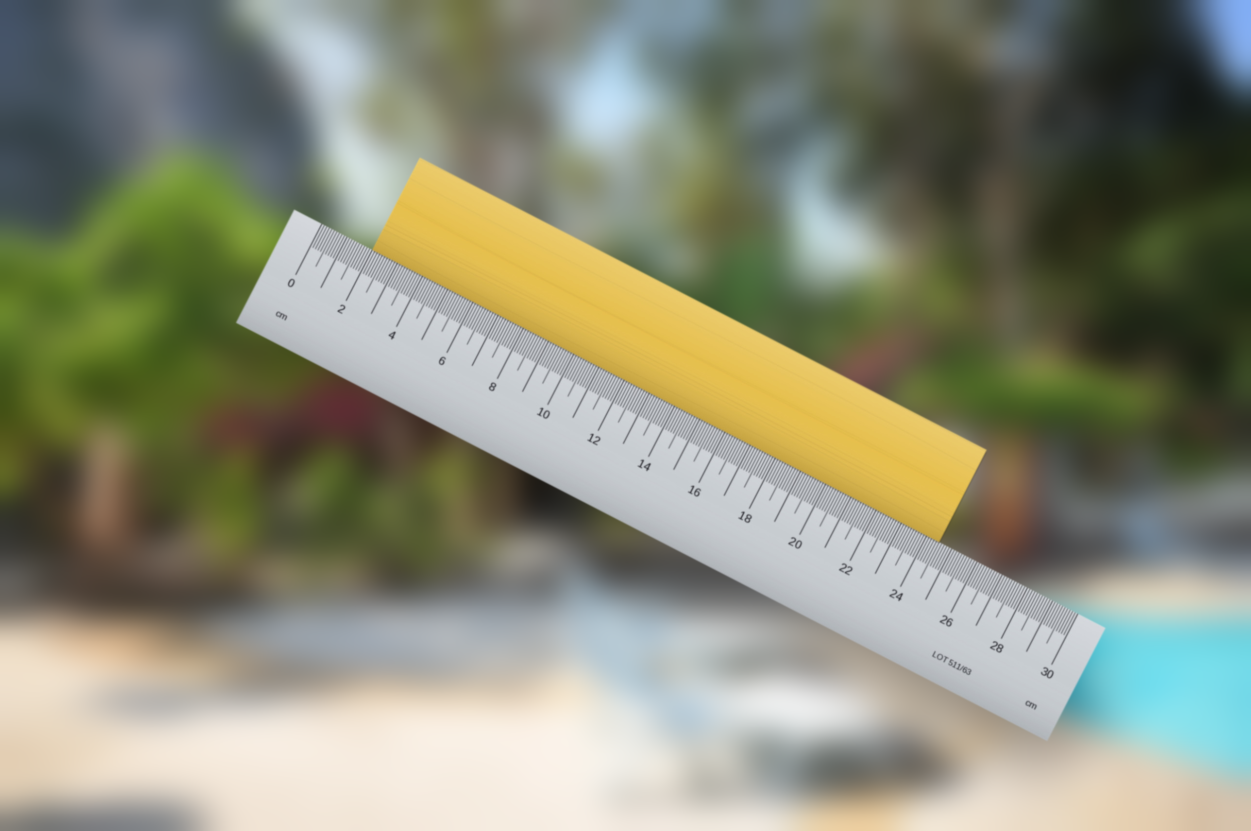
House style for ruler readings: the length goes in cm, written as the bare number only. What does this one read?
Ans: 22.5
